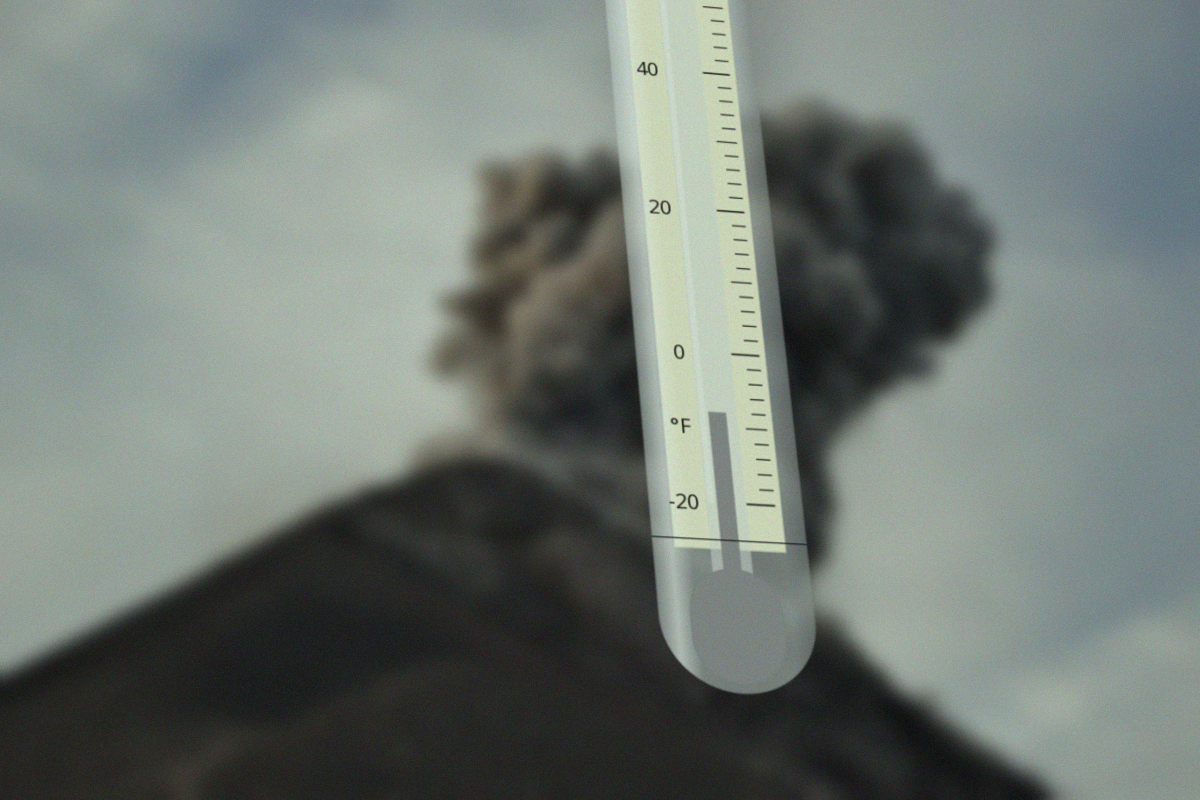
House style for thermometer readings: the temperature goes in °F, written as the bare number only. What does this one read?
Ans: -8
